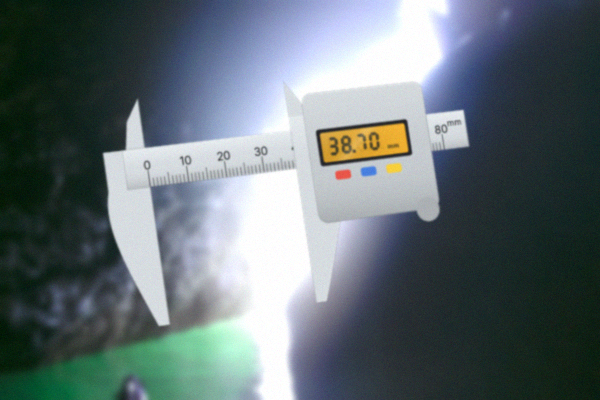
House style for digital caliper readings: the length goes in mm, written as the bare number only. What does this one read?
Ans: 38.70
